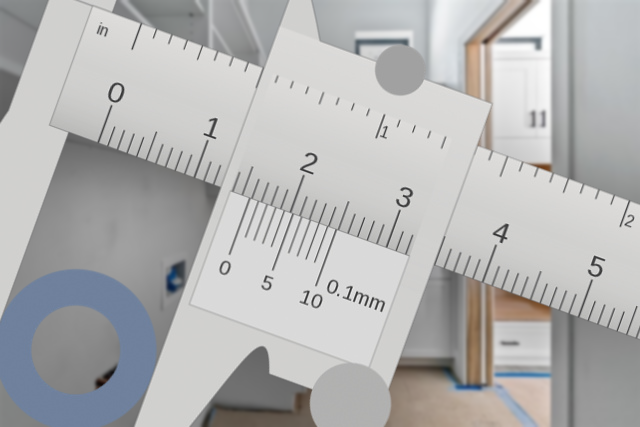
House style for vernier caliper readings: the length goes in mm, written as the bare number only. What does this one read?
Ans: 15.8
